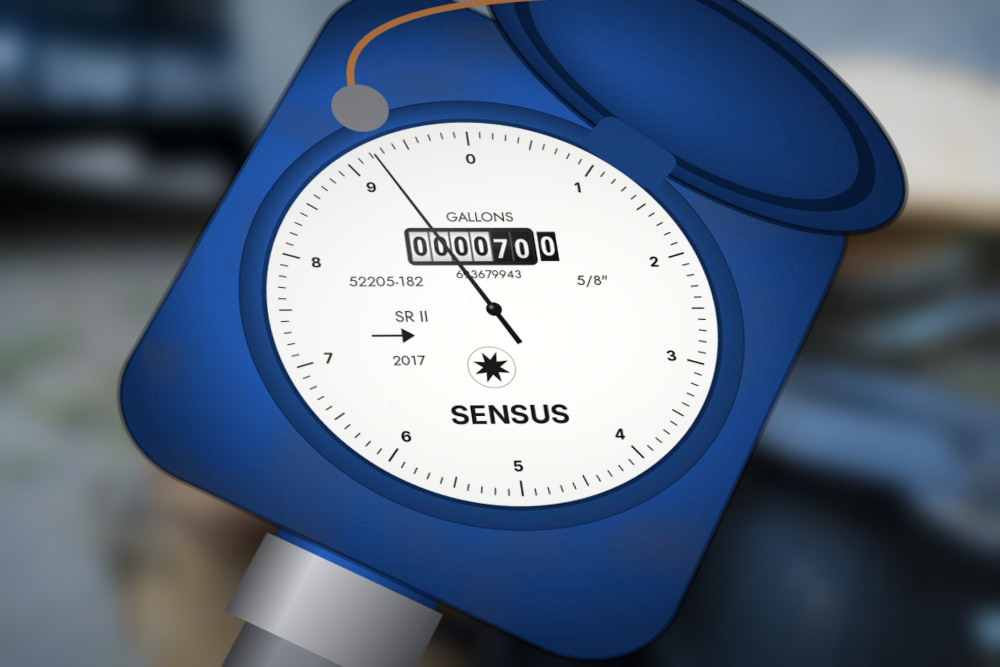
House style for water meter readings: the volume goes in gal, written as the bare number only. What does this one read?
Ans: 699.2
